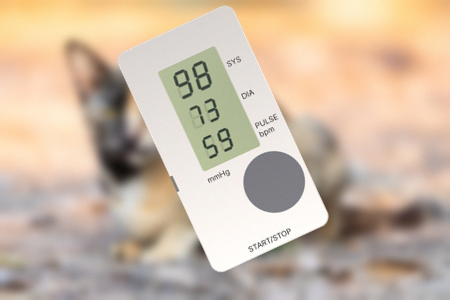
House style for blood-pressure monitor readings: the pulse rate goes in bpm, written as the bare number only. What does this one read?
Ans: 59
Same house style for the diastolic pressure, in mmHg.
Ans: 73
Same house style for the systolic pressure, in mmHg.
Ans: 98
